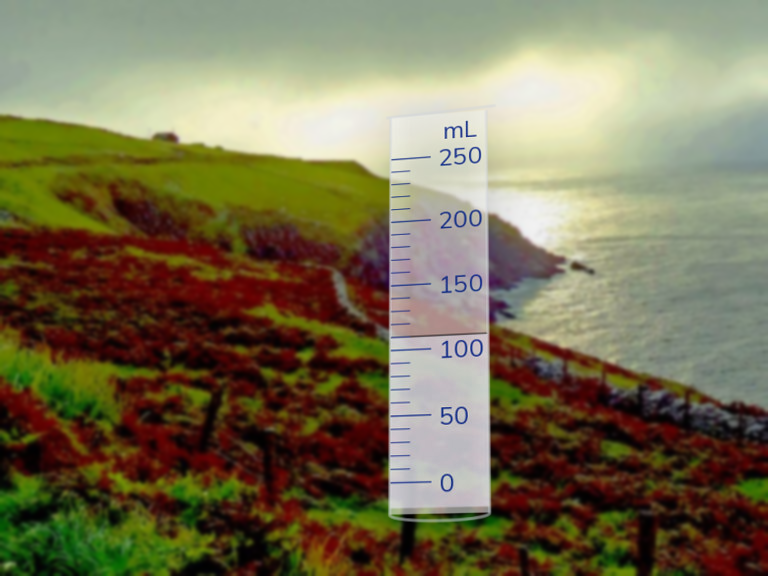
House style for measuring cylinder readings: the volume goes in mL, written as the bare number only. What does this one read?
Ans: 110
